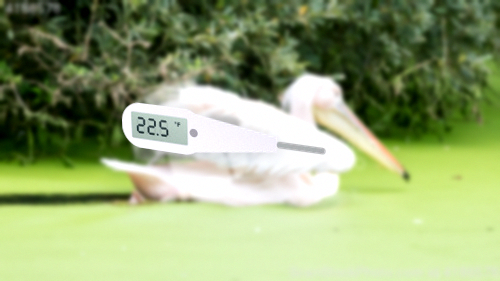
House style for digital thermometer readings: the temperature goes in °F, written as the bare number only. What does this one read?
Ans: 22.5
